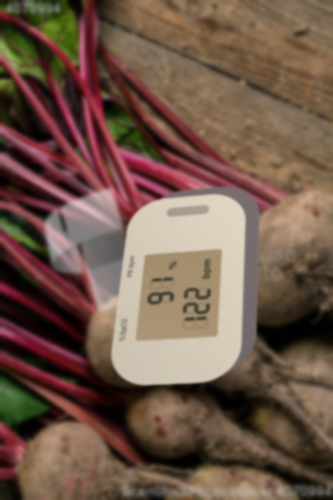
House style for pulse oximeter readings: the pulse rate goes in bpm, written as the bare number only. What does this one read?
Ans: 122
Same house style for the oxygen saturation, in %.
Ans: 91
